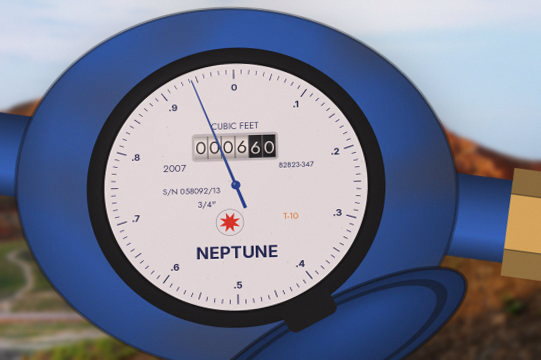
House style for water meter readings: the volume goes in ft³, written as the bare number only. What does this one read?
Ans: 659.94
